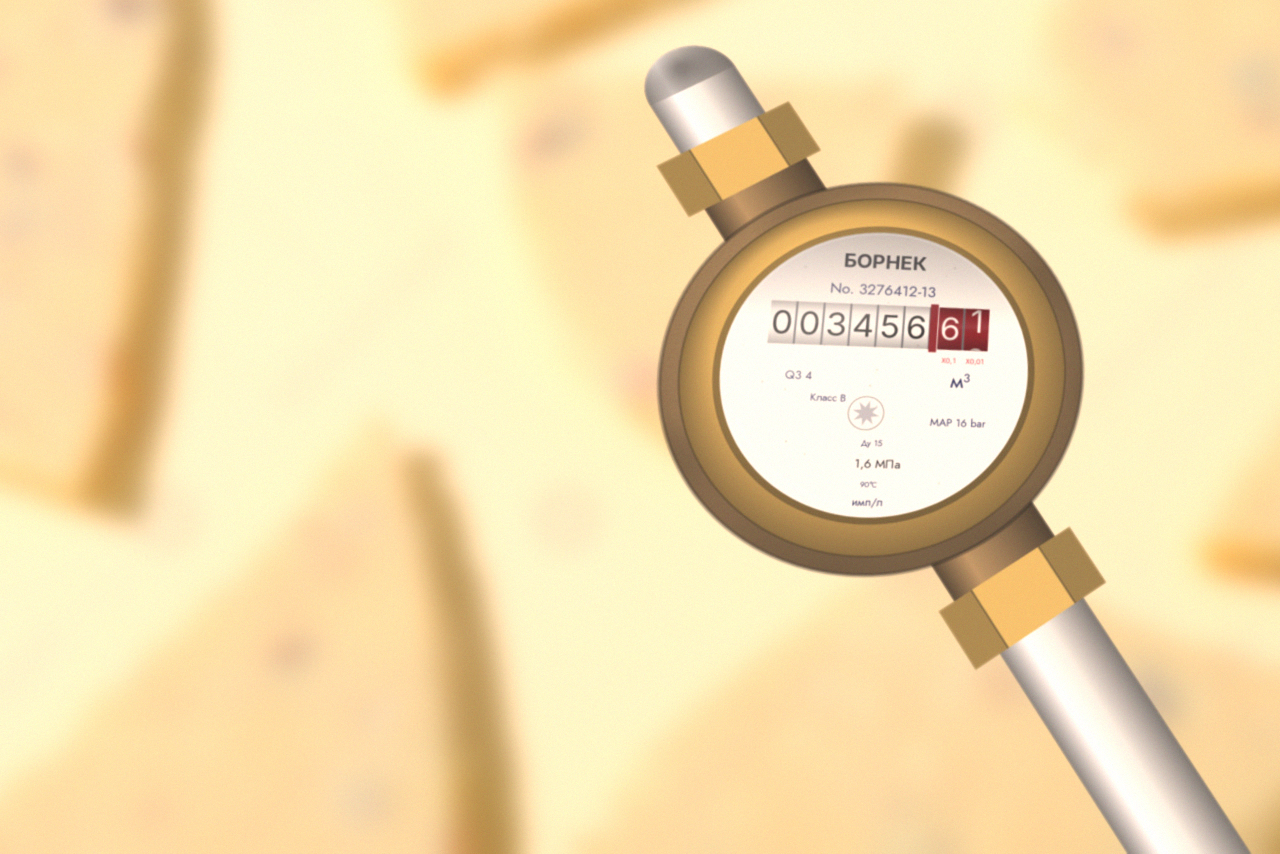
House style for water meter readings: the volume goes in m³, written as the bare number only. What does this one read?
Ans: 3456.61
